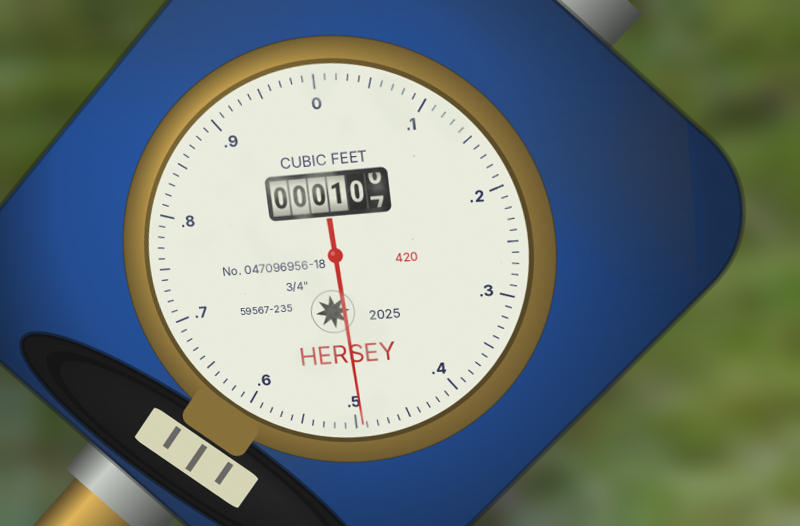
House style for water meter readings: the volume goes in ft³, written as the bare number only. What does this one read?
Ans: 106.49
